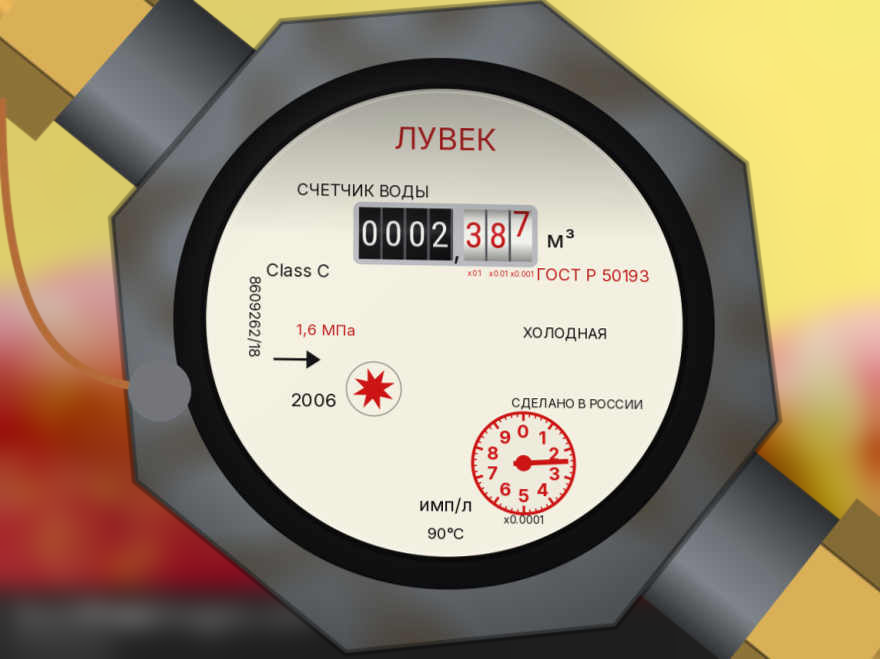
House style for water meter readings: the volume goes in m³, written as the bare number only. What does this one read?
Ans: 2.3872
